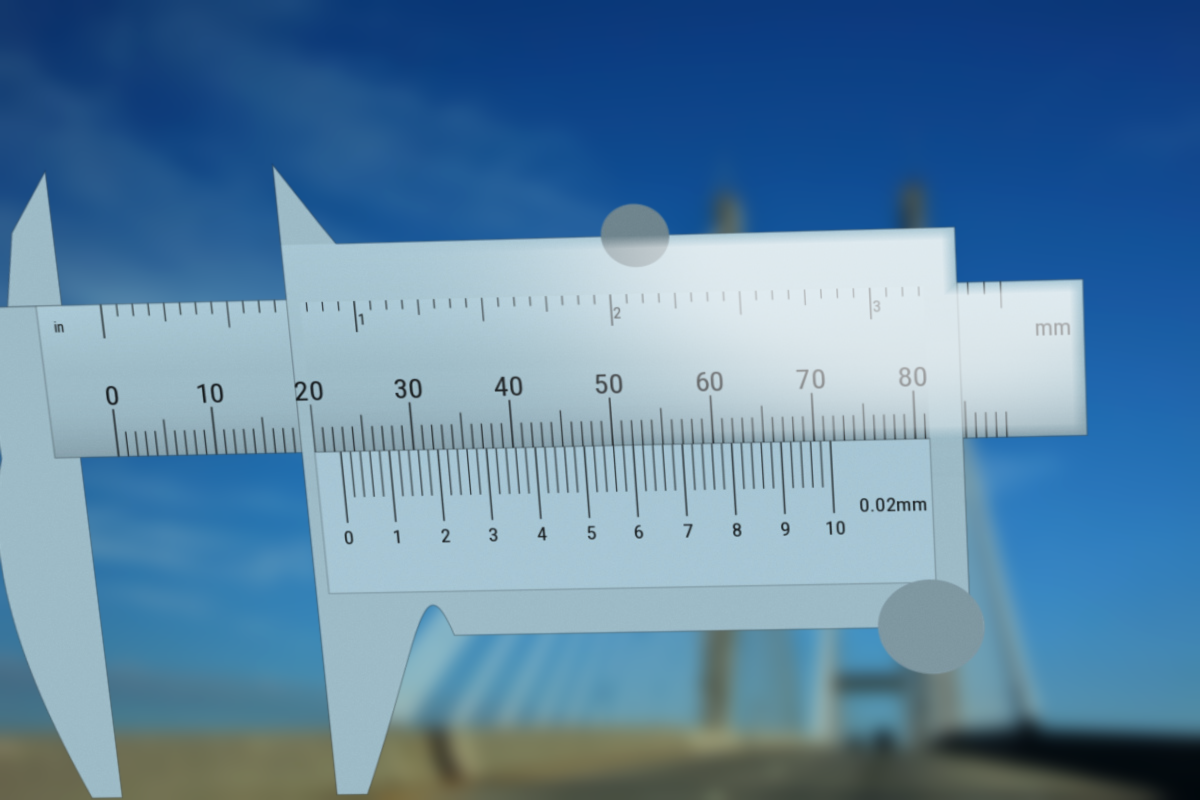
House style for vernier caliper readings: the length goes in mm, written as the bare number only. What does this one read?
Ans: 22.6
